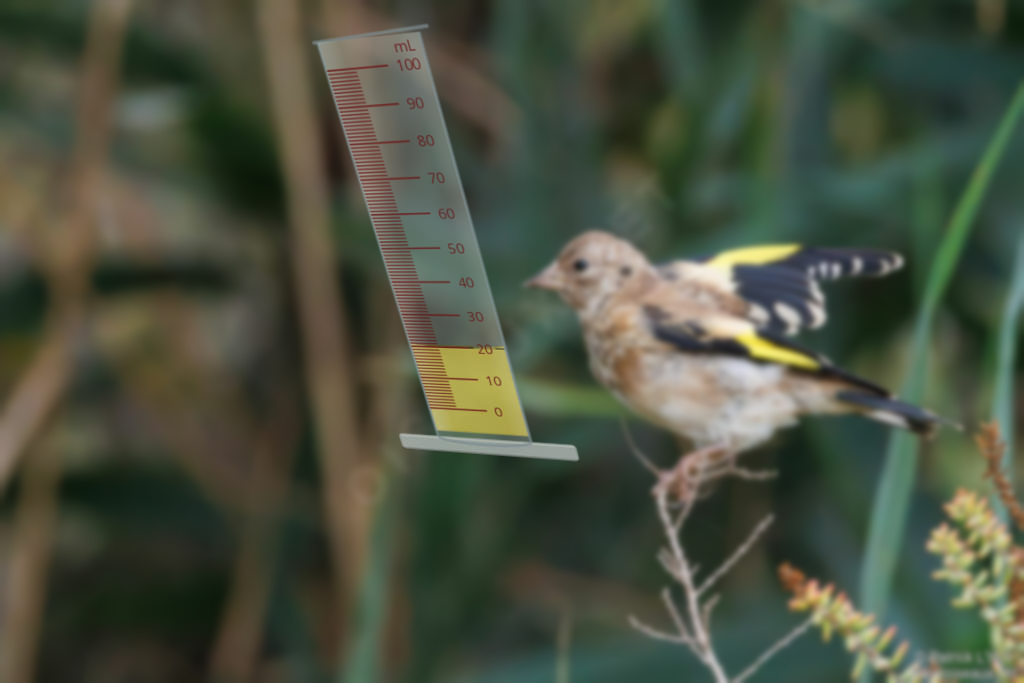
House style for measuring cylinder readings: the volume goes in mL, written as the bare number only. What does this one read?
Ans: 20
